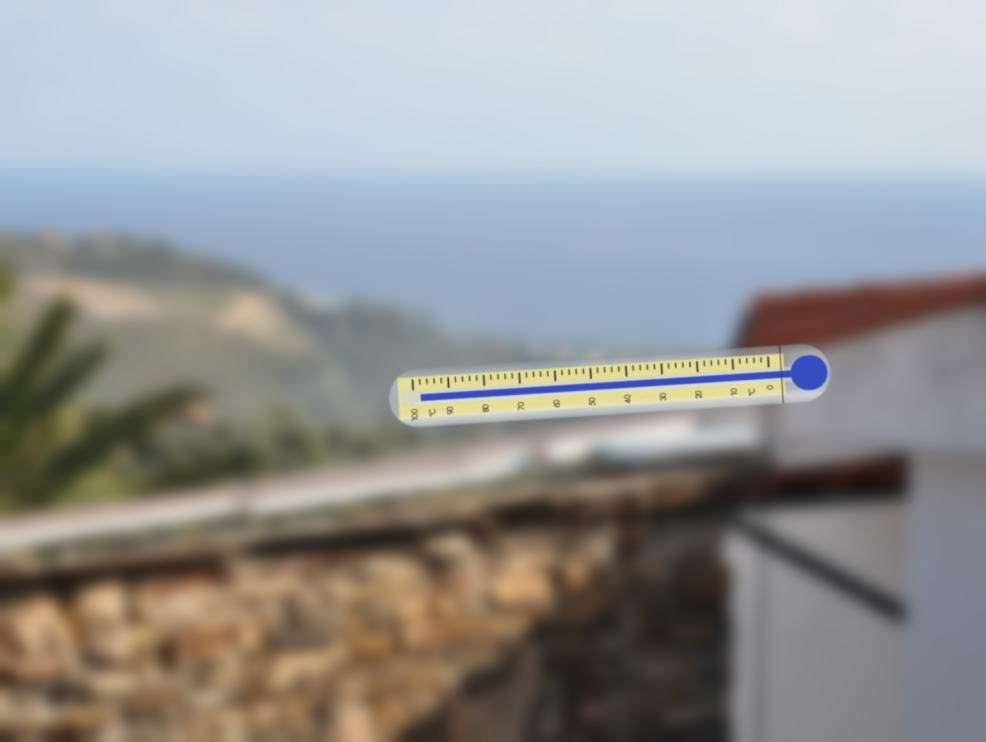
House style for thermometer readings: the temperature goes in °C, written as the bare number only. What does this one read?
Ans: 98
